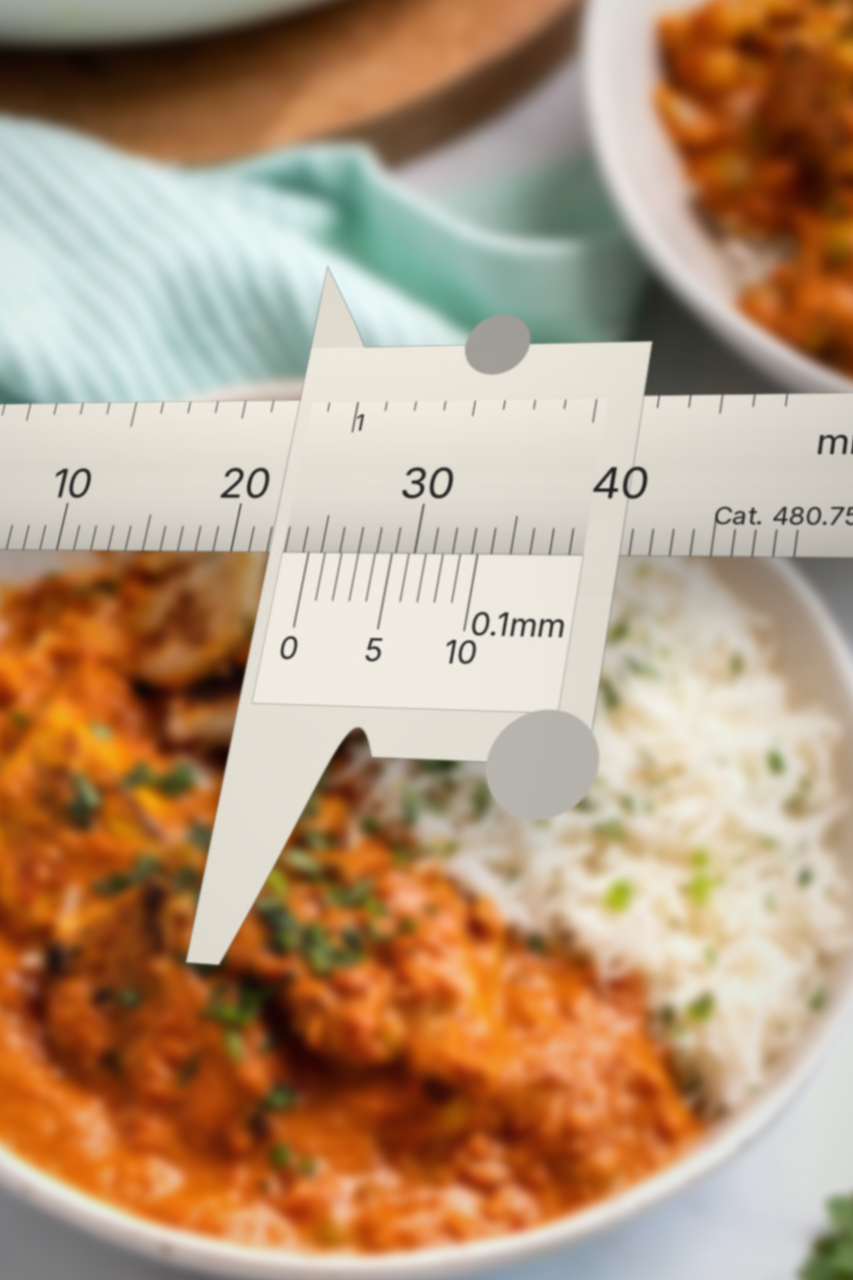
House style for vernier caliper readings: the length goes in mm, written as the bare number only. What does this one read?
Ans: 24.3
